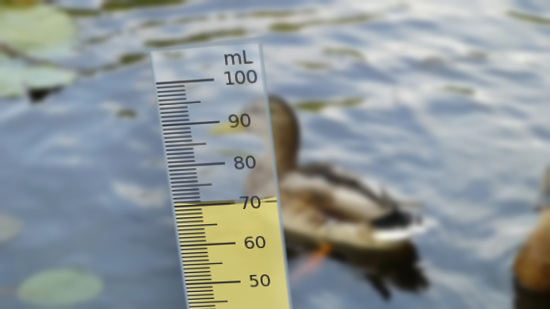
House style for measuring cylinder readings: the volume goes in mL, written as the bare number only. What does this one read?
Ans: 70
